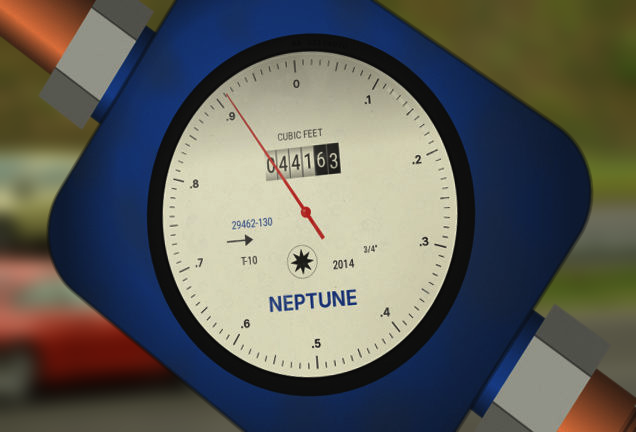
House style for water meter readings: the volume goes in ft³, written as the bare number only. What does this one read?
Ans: 44162.91
